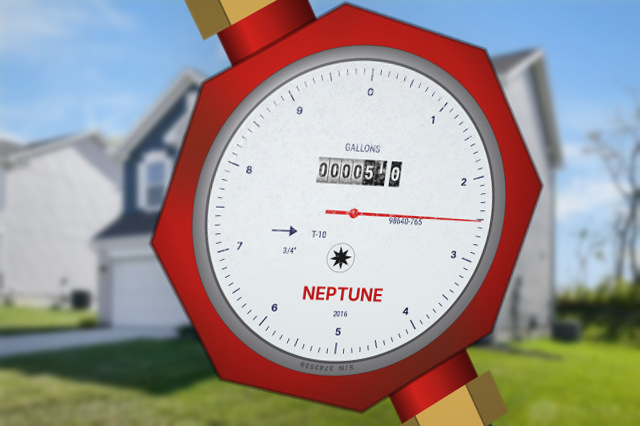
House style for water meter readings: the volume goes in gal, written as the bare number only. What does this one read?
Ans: 512.5
